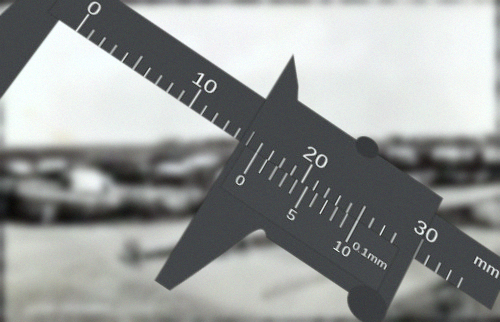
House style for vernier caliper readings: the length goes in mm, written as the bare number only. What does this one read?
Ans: 16.0
